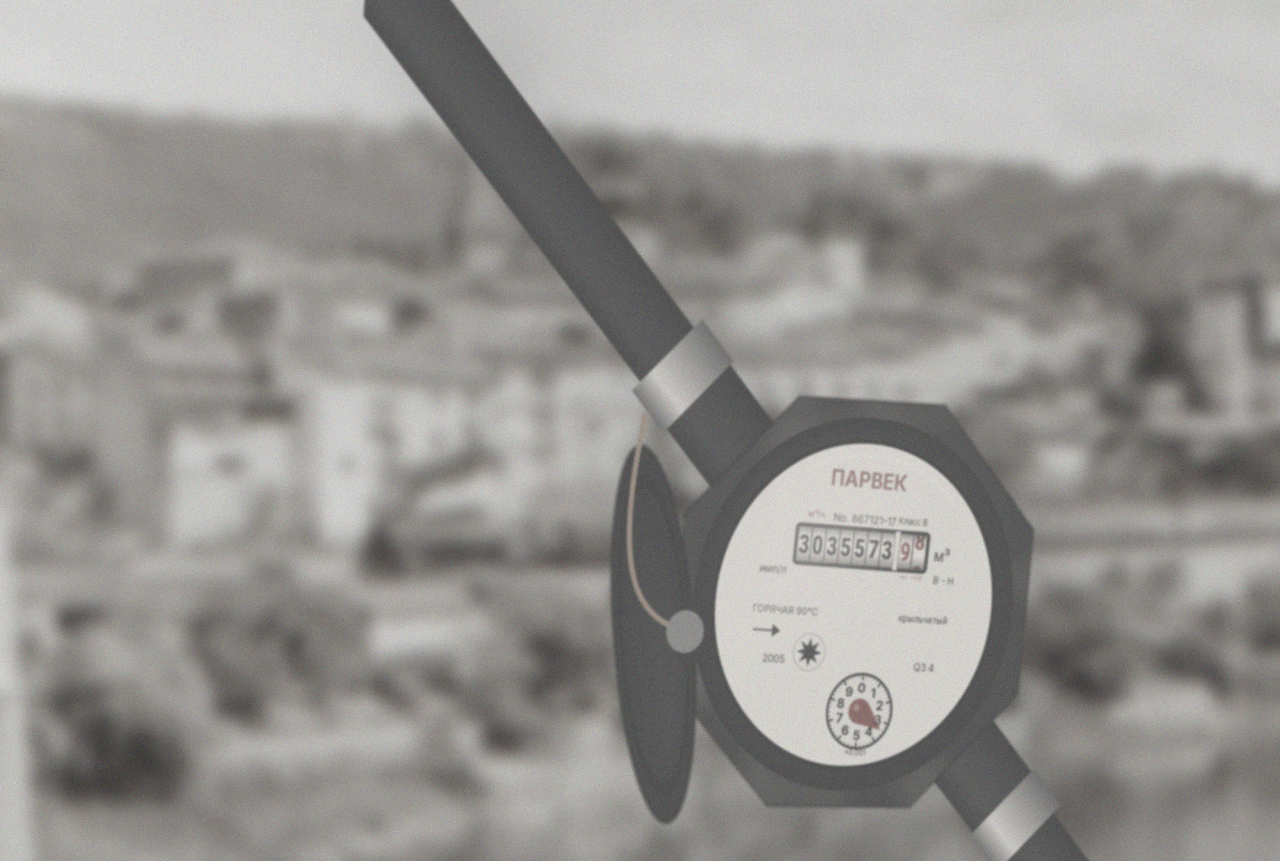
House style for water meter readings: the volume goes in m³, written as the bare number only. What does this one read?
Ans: 3035573.983
